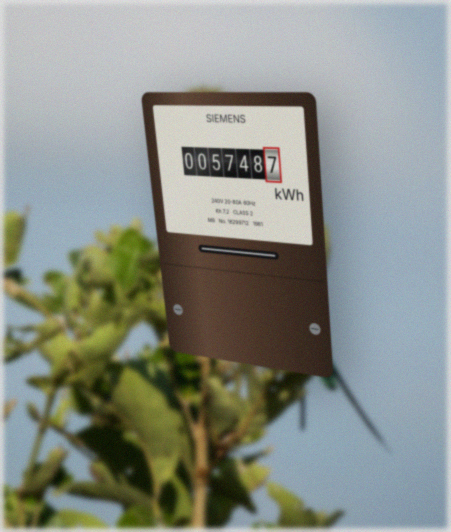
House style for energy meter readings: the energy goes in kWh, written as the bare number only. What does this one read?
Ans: 5748.7
